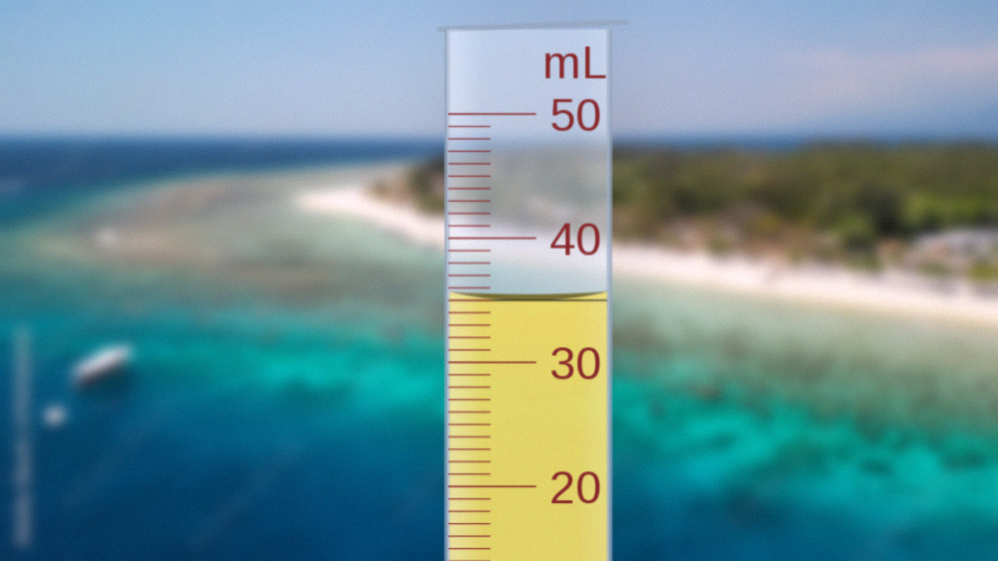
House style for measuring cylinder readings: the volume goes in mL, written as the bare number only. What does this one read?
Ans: 35
